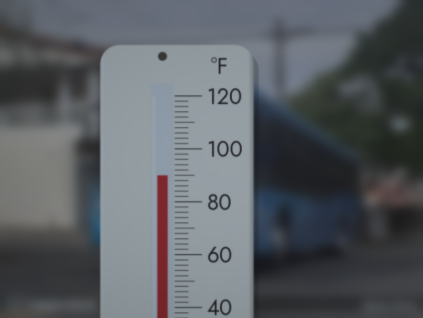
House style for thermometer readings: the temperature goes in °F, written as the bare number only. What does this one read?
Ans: 90
